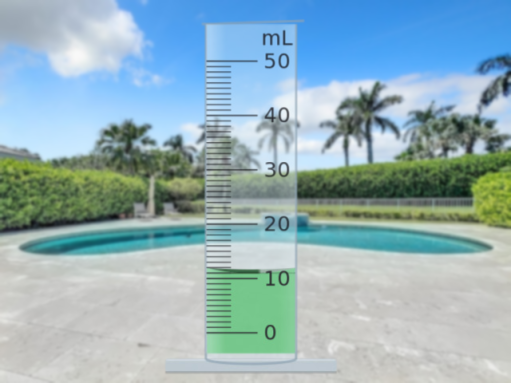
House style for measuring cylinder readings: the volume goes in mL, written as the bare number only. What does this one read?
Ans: 11
